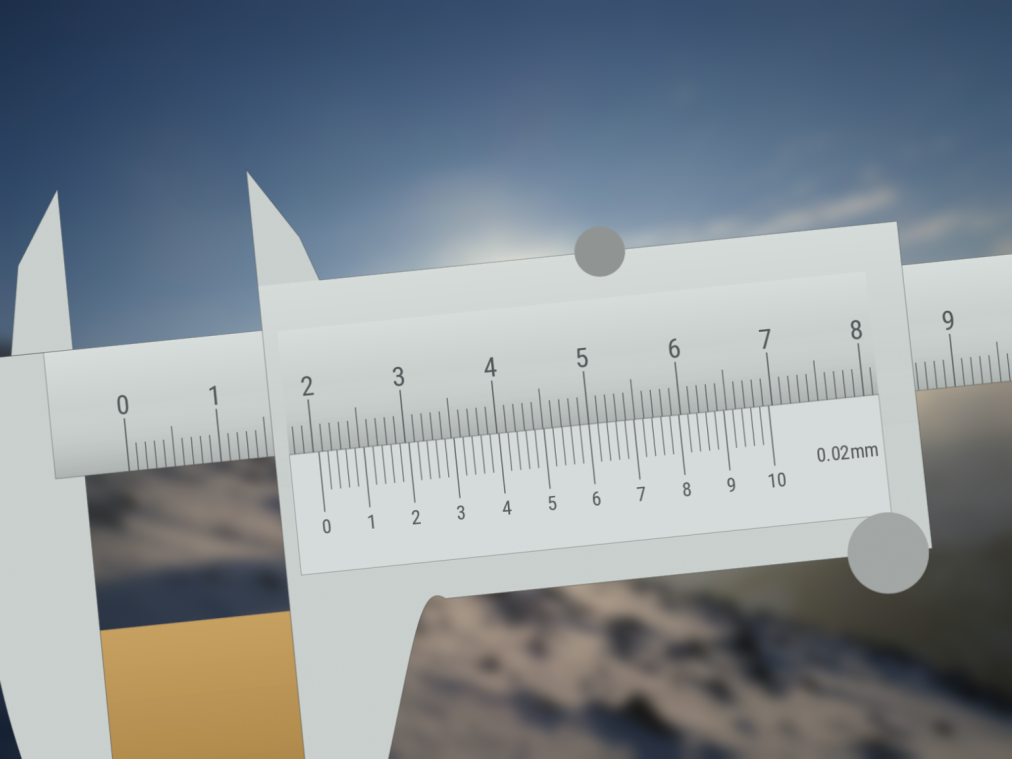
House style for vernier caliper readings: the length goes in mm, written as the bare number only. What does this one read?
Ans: 20.6
